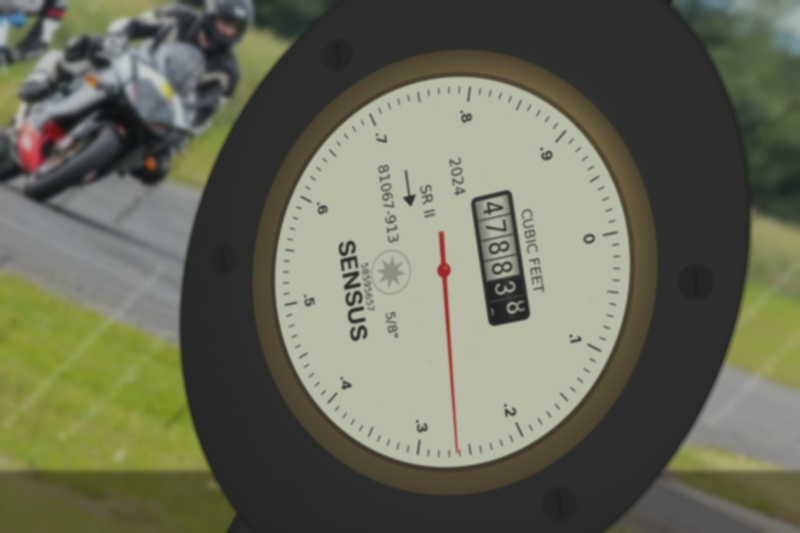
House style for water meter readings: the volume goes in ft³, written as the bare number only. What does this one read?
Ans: 478838.26
